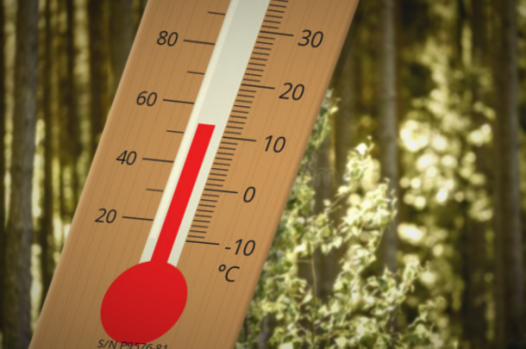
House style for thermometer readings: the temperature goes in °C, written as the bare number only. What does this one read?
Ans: 12
